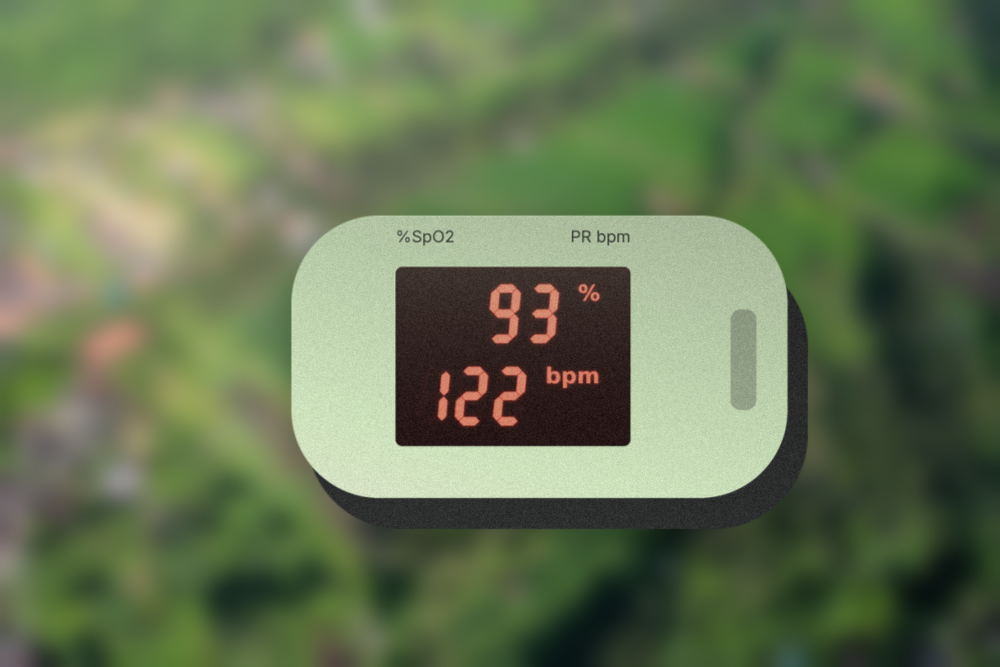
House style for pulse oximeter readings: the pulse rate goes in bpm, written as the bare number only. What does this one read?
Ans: 122
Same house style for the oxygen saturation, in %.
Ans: 93
